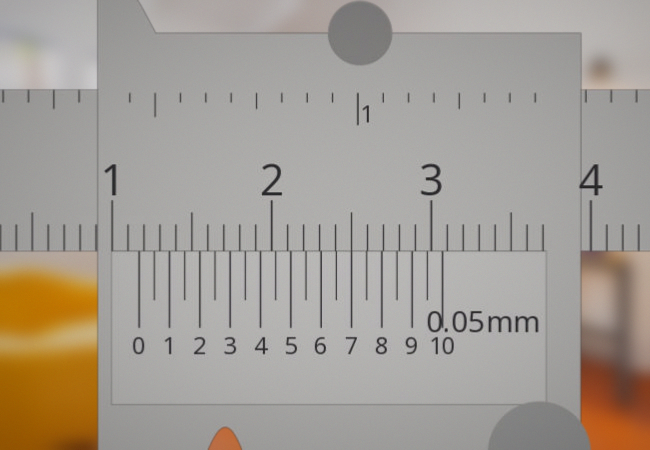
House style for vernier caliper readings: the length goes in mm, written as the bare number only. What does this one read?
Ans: 11.7
